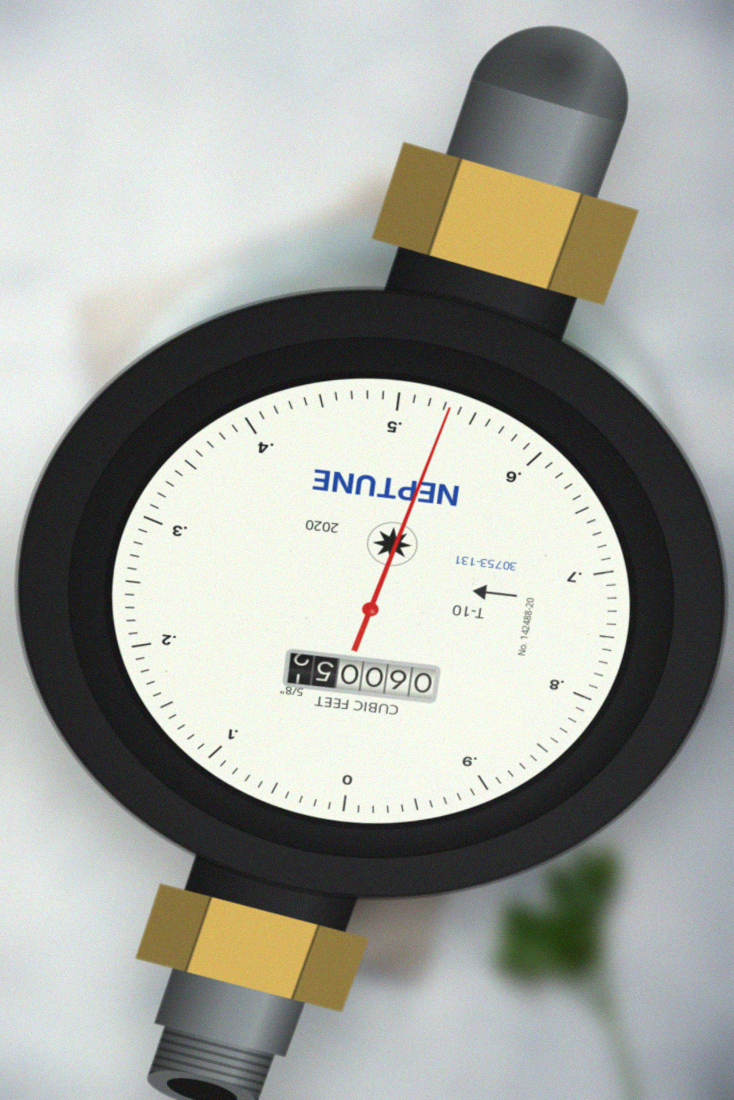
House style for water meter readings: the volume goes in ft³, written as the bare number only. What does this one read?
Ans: 60051.53
